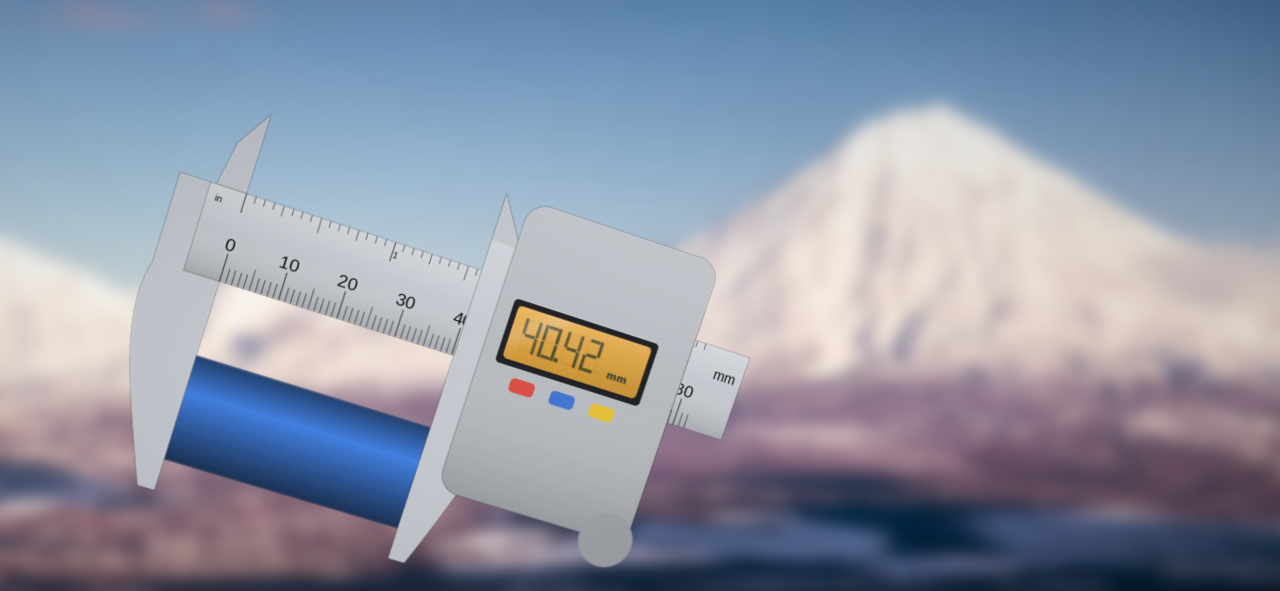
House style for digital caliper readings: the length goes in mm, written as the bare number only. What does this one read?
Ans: 40.42
